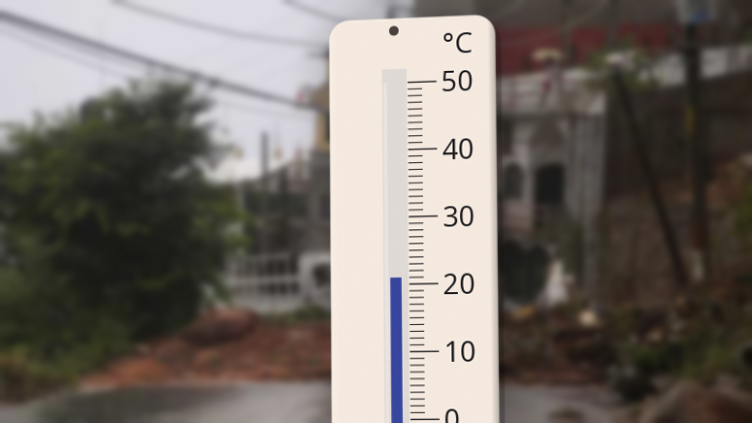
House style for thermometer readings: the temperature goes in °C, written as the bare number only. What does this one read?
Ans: 21
